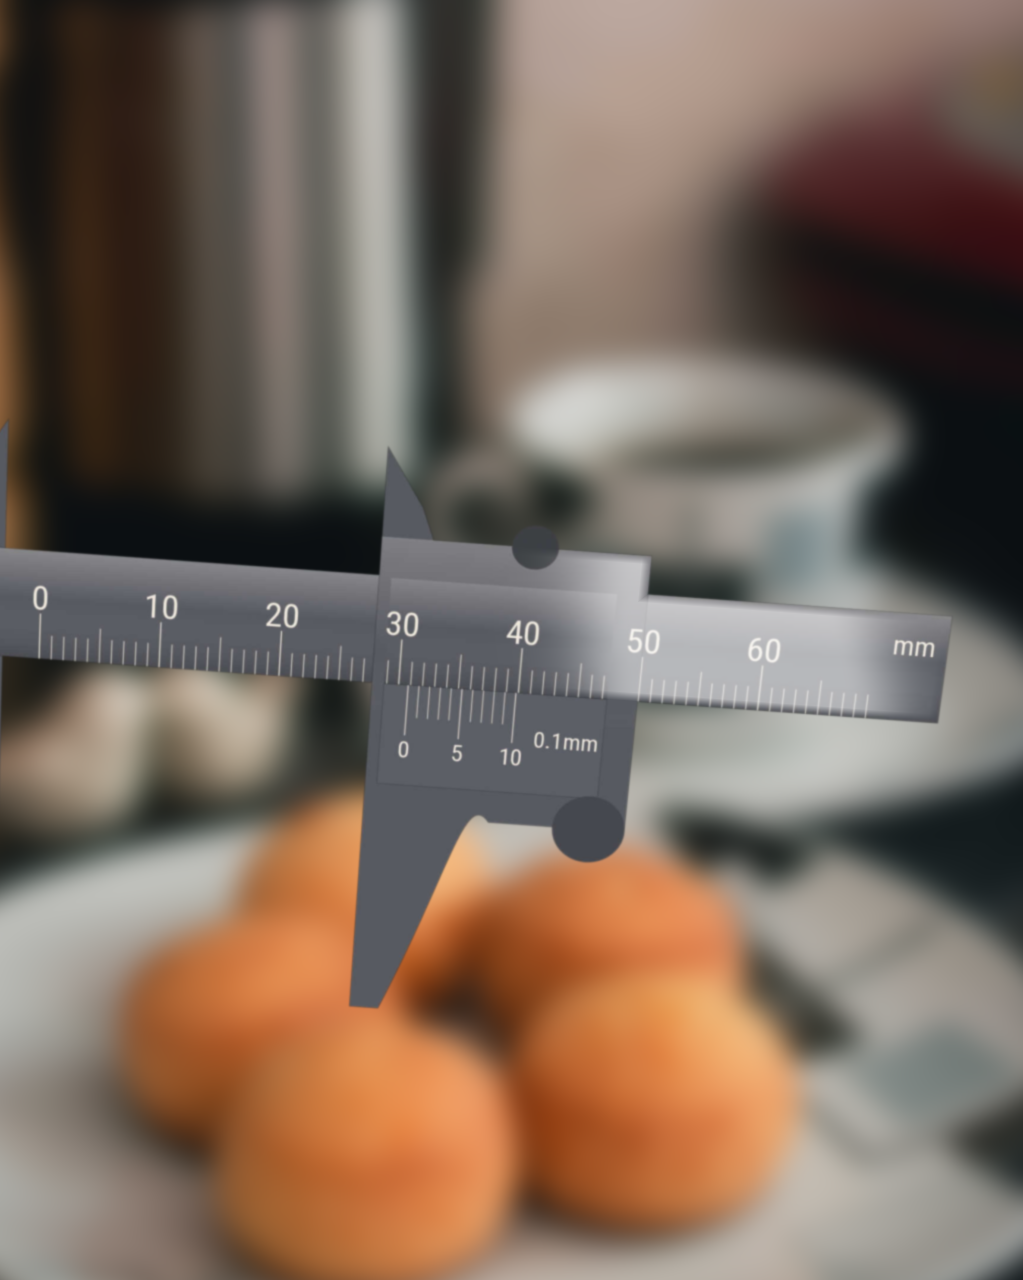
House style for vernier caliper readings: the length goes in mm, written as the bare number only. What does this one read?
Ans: 30.8
